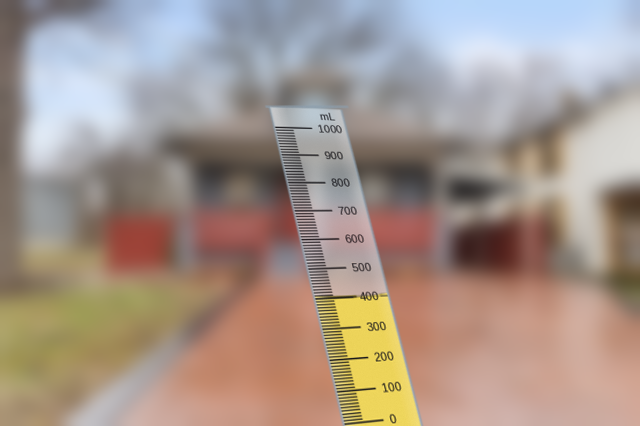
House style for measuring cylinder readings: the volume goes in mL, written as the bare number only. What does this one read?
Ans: 400
